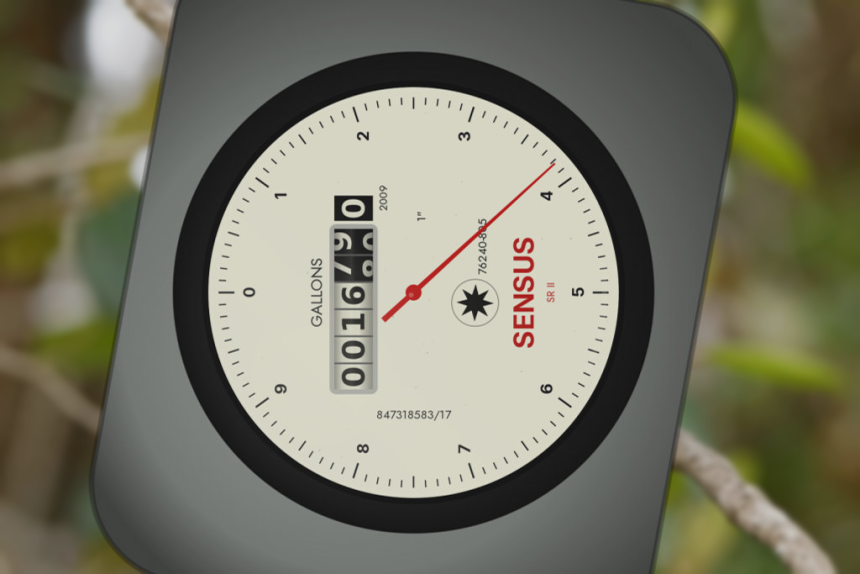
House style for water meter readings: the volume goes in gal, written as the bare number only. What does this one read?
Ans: 16793.8
